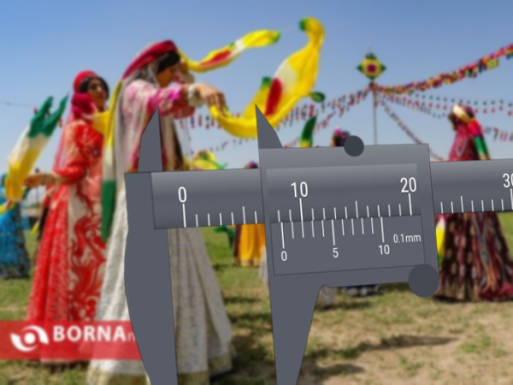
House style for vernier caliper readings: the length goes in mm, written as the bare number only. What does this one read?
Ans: 8.2
